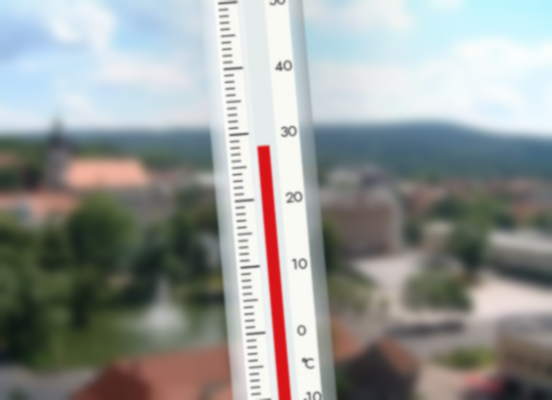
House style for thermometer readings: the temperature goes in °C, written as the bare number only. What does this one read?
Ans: 28
